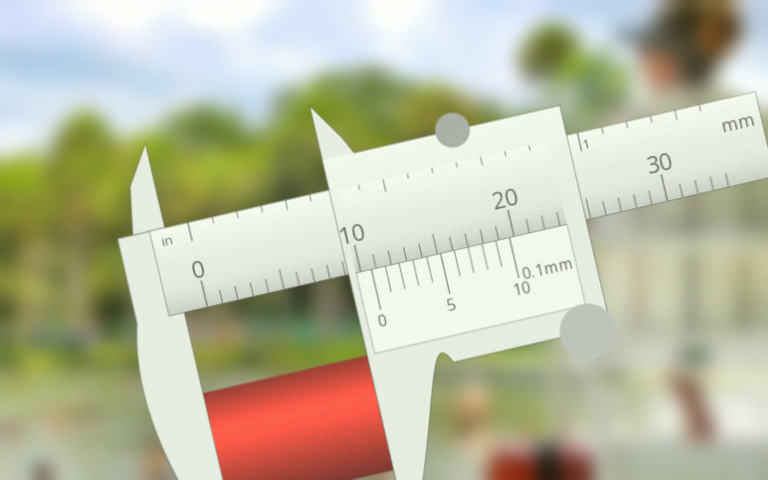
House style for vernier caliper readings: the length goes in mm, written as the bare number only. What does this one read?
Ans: 10.7
